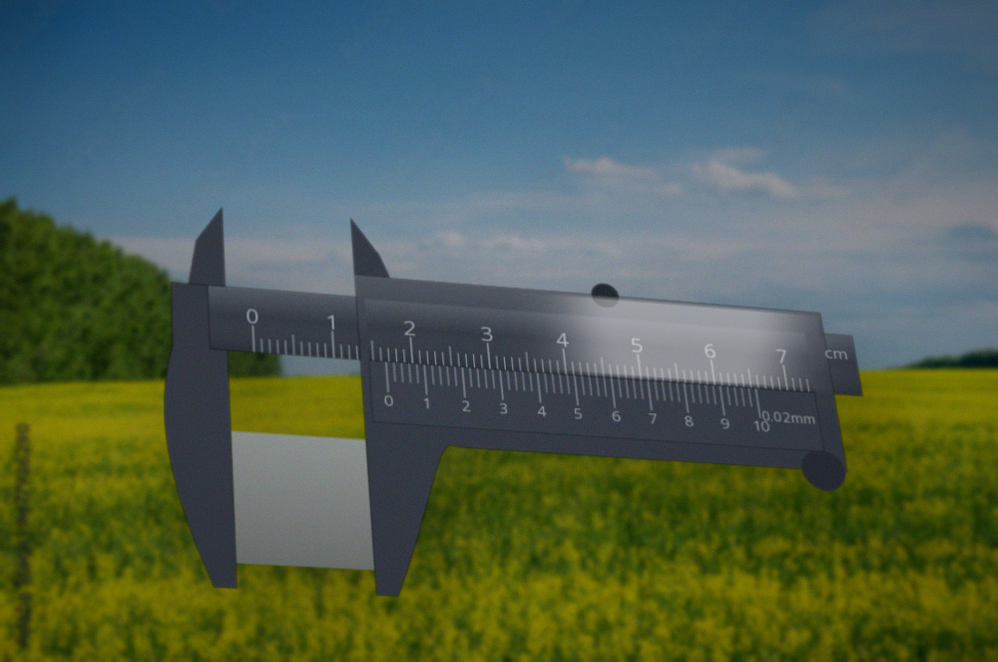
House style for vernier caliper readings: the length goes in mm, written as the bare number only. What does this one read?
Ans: 16.6
